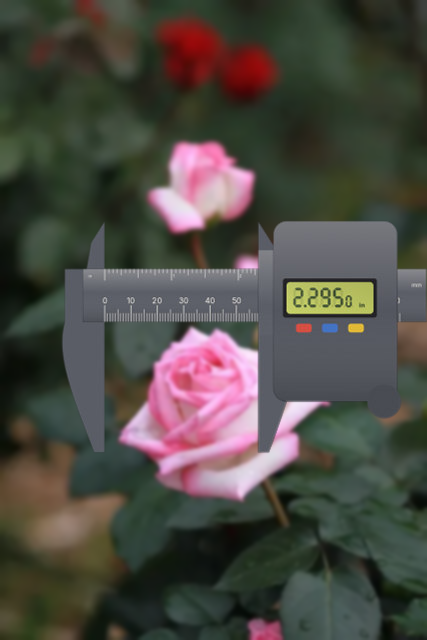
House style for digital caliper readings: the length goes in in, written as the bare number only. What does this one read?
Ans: 2.2950
